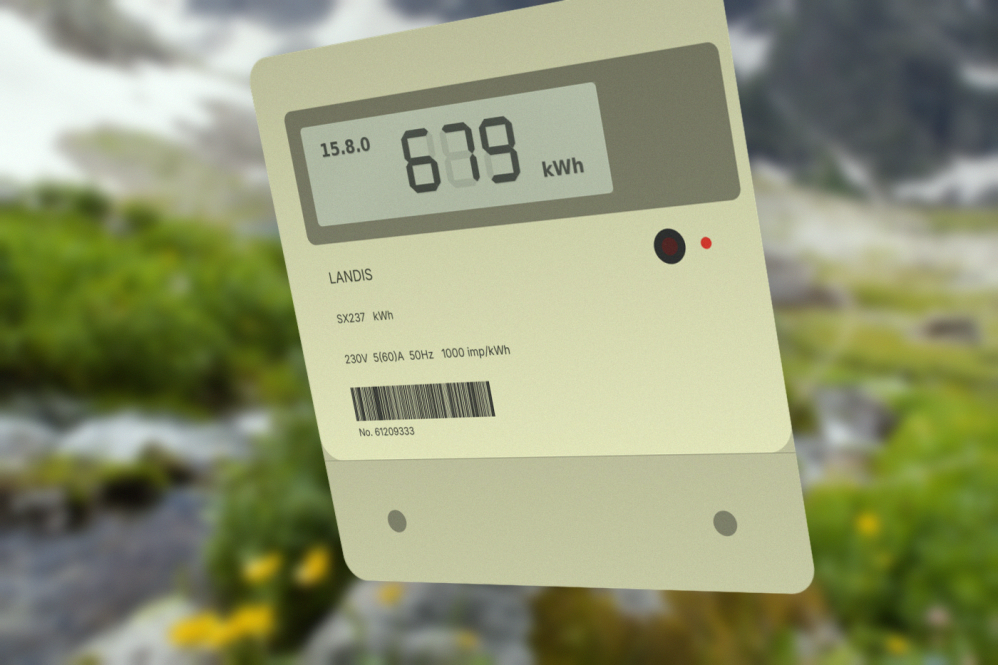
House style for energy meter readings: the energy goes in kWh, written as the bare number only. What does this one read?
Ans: 679
